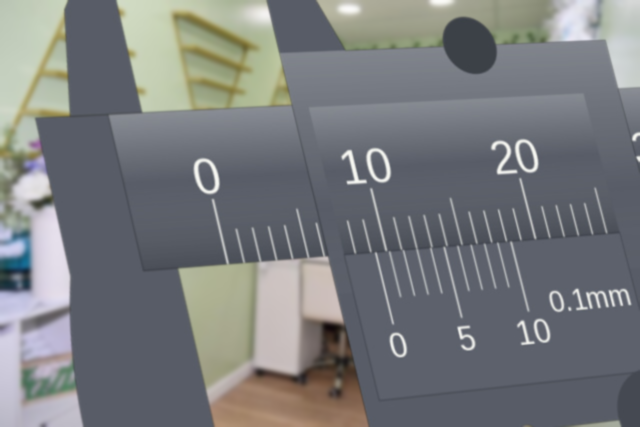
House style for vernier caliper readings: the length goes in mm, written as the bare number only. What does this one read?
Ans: 9.3
